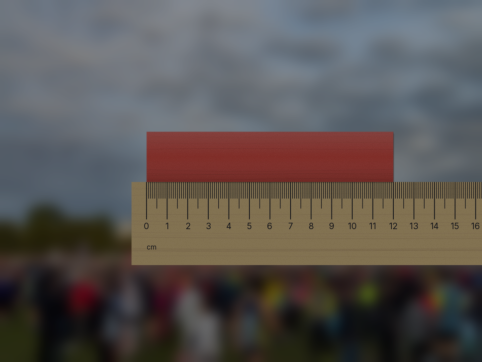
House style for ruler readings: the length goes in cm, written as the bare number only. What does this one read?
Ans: 12
